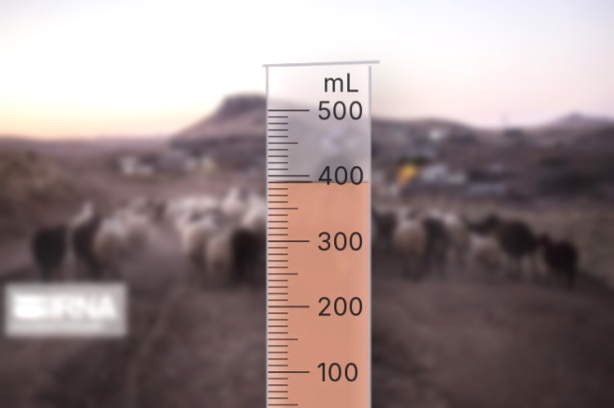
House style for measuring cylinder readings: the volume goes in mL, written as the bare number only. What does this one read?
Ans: 390
